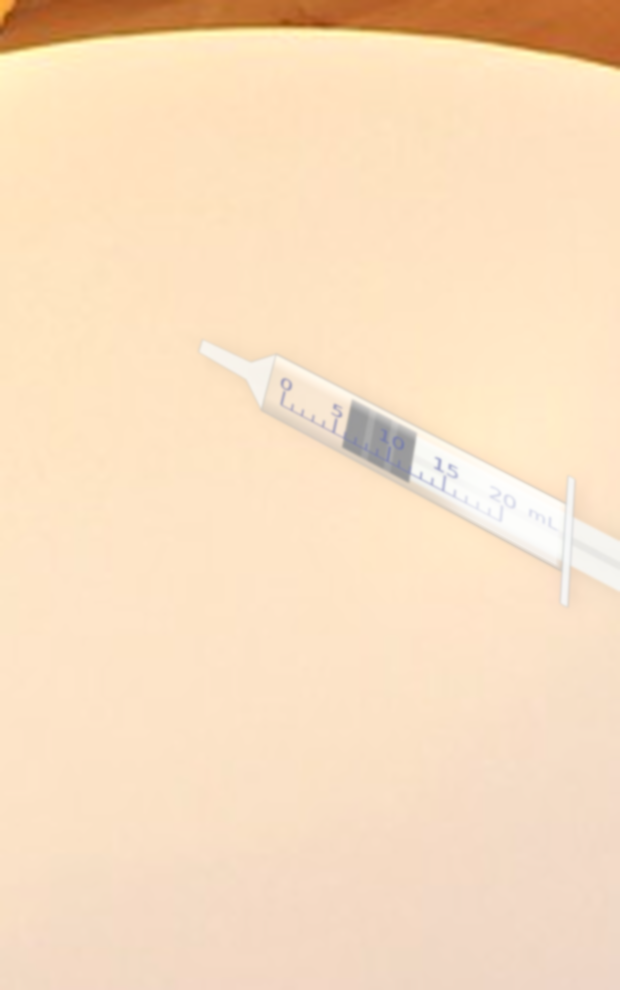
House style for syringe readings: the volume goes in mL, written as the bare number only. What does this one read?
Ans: 6
